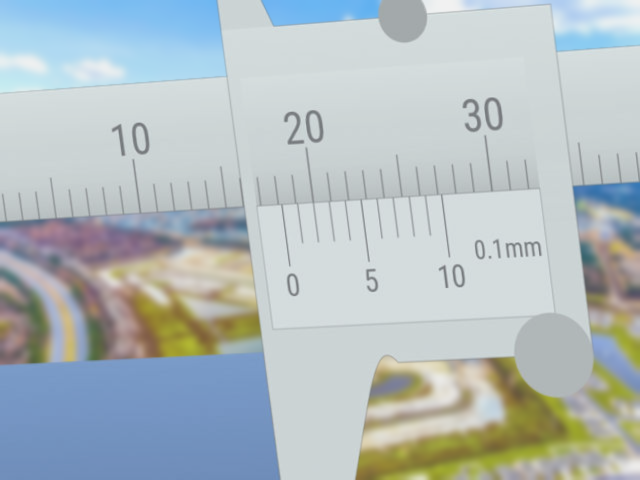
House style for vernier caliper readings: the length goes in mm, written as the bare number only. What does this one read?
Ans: 18.2
